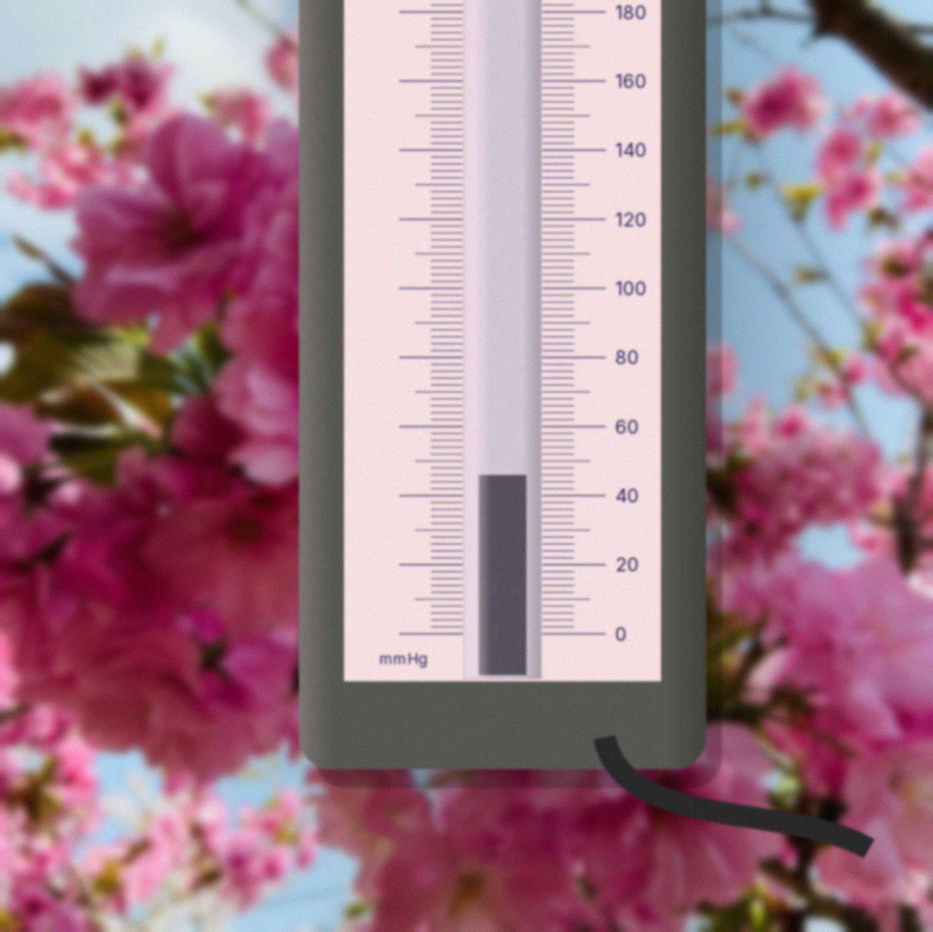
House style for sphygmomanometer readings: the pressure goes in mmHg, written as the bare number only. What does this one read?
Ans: 46
